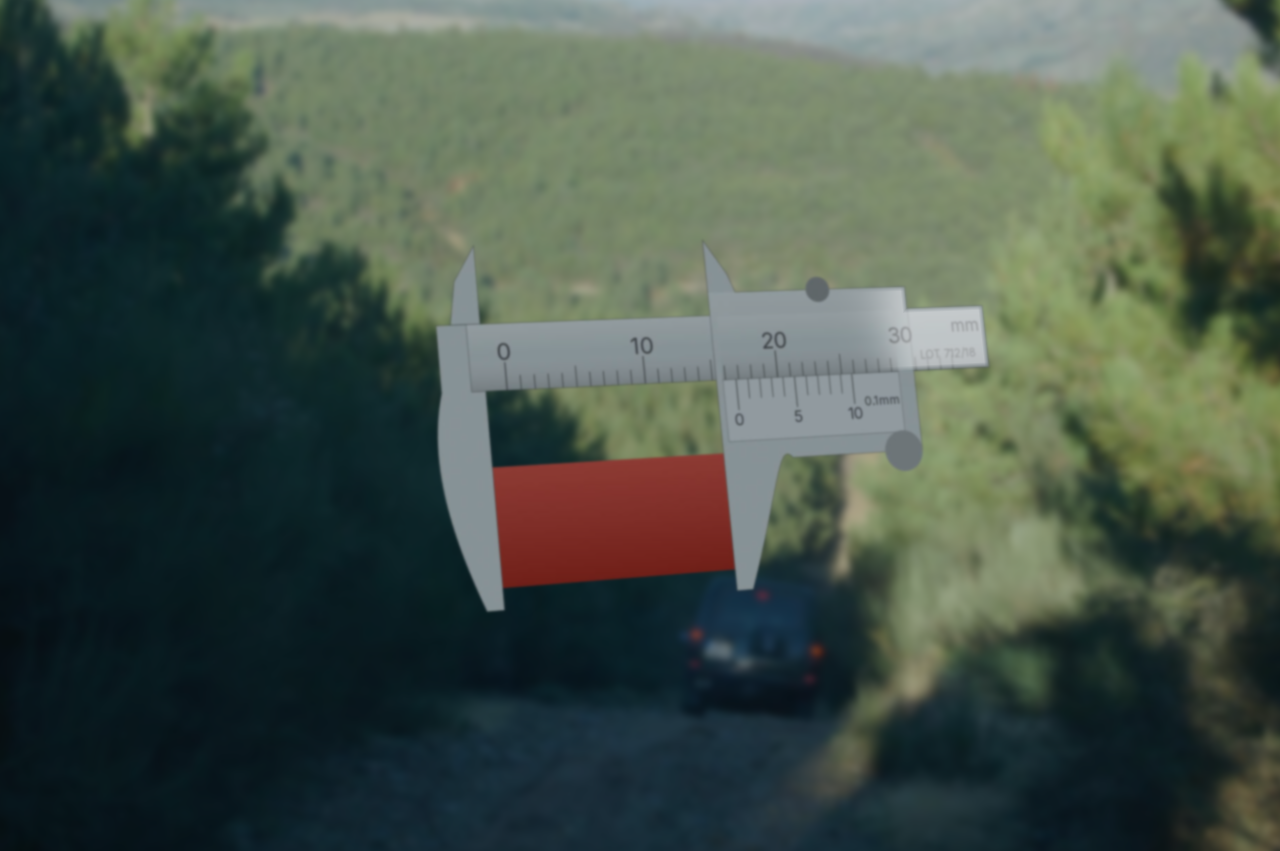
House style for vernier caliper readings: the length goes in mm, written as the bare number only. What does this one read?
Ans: 16.8
